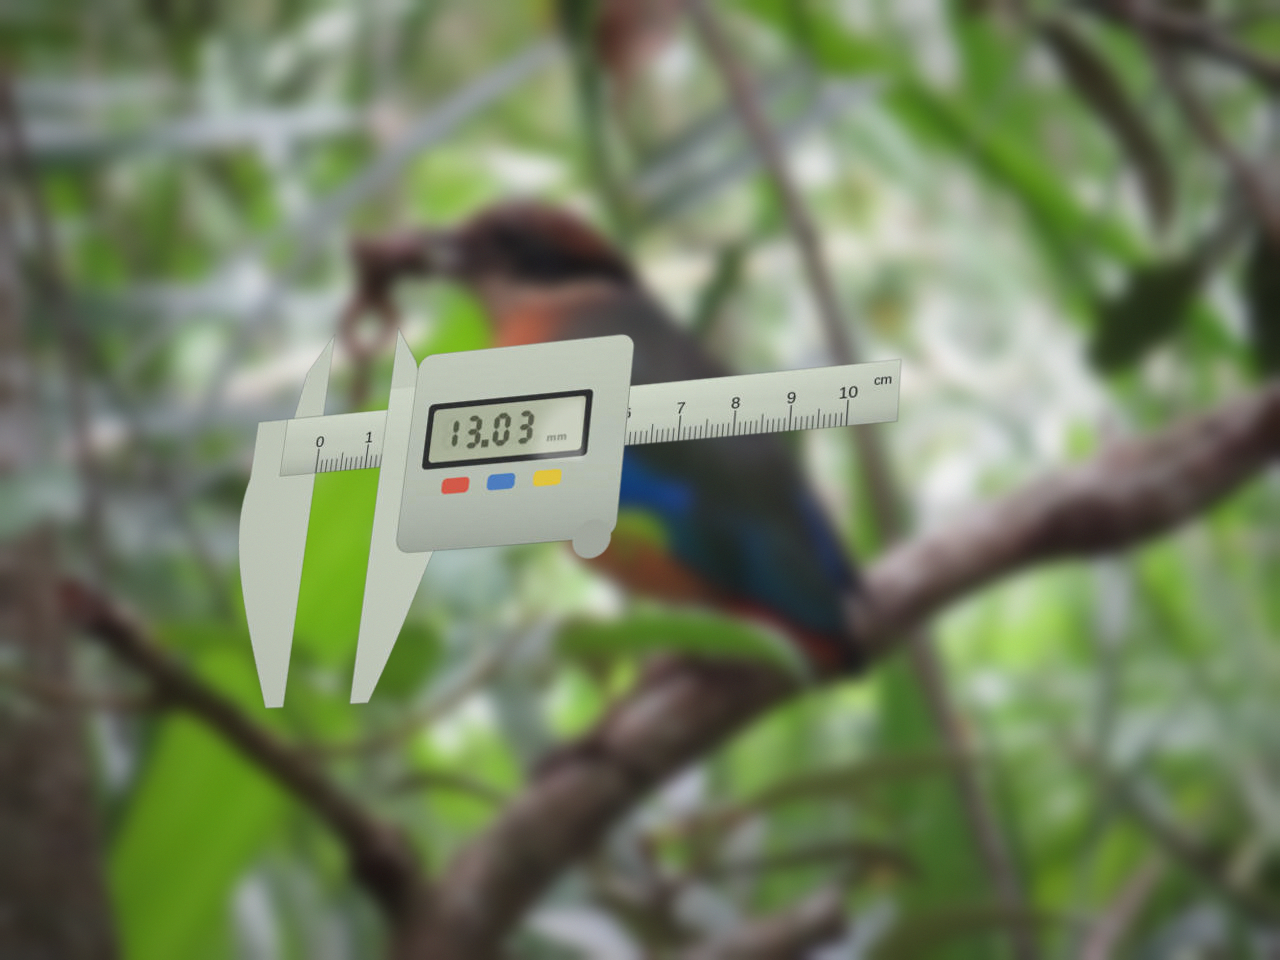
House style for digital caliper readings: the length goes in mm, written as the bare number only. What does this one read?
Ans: 13.03
